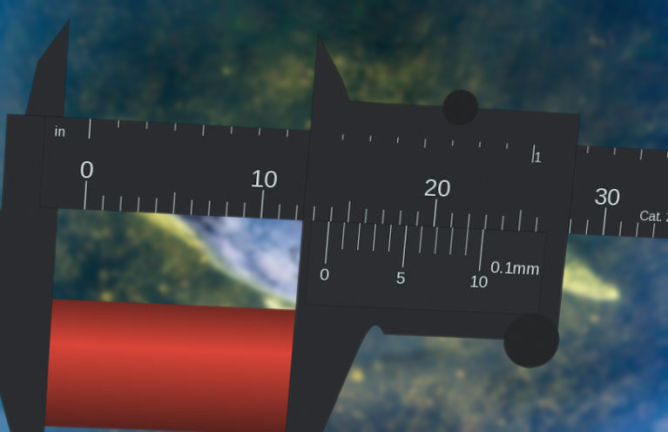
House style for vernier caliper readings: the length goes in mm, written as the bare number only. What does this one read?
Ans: 13.9
